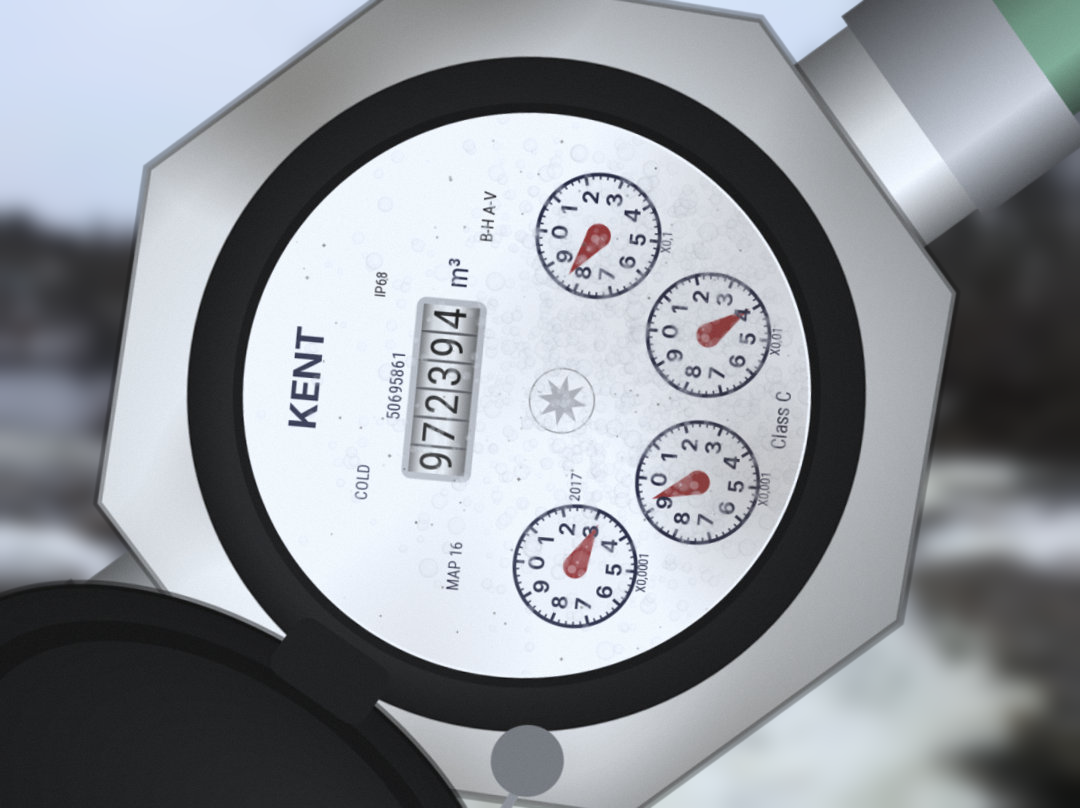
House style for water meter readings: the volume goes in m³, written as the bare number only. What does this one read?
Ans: 972394.8393
